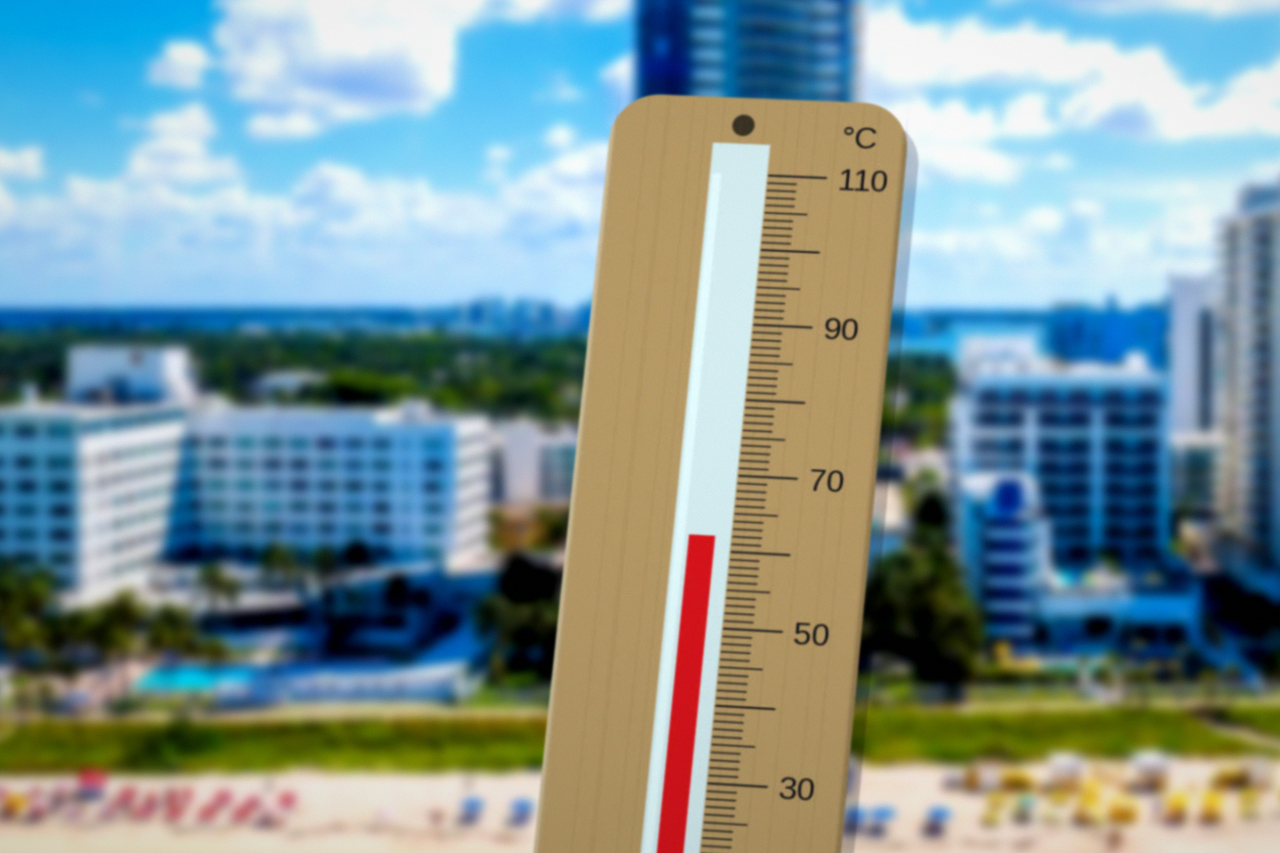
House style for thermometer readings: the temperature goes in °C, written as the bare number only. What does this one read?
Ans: 62
